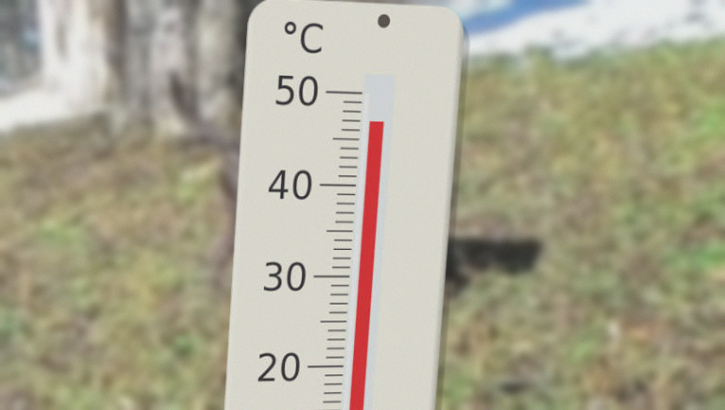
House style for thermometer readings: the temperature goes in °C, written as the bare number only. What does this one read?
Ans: 47
